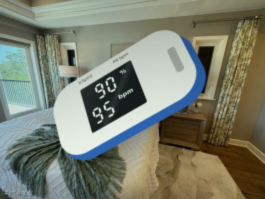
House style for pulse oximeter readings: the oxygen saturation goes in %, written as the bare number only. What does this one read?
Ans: 90
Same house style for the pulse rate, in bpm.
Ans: 95
